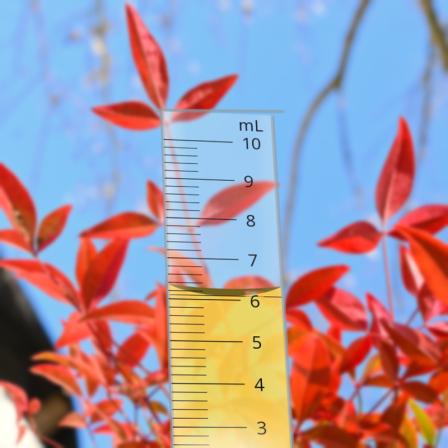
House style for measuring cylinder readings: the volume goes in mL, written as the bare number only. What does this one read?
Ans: 6.1
